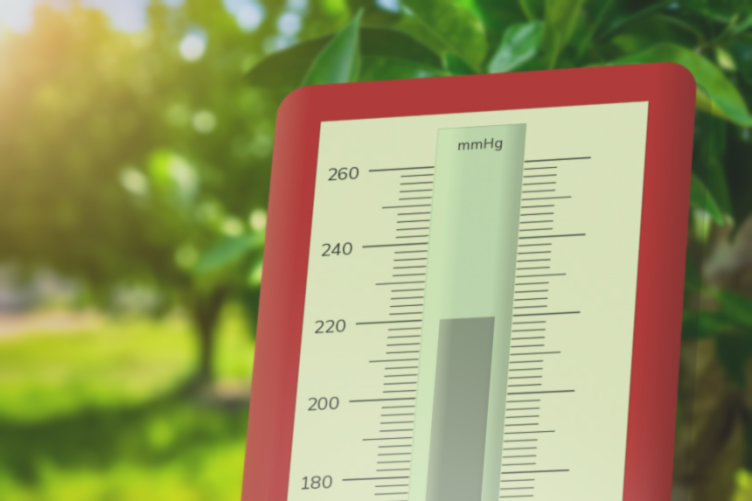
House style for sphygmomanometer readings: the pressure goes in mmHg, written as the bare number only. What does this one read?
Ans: 220
